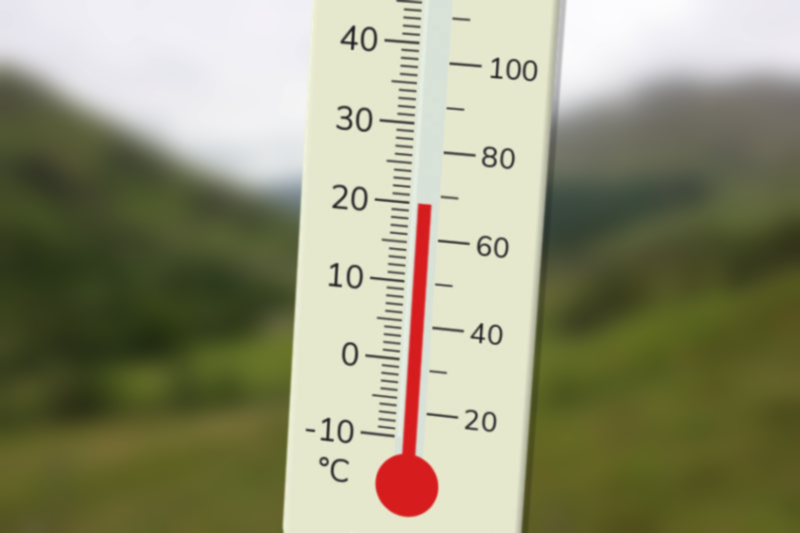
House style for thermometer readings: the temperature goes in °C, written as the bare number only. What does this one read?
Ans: 20
